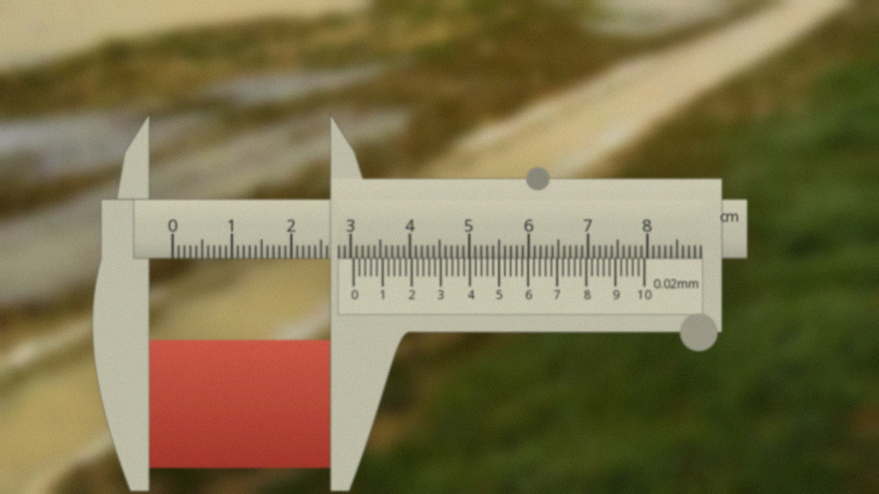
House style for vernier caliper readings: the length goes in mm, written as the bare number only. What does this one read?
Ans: 30.5
